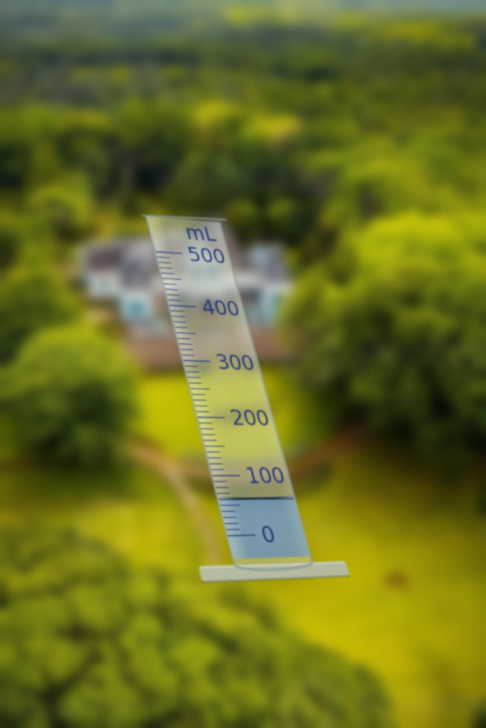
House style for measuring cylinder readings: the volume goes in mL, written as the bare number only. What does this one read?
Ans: 60
